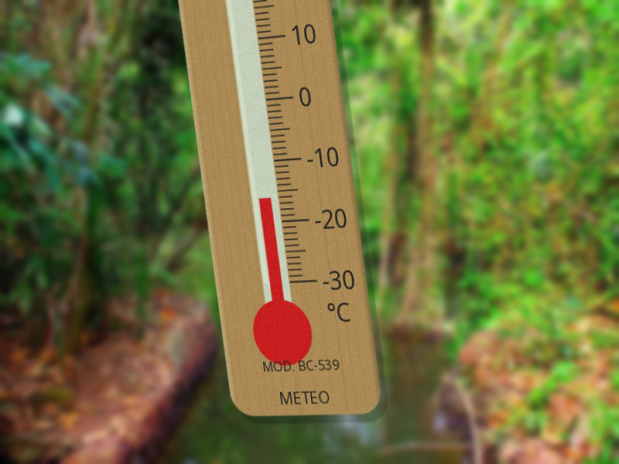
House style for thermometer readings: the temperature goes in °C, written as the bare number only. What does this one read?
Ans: -16
